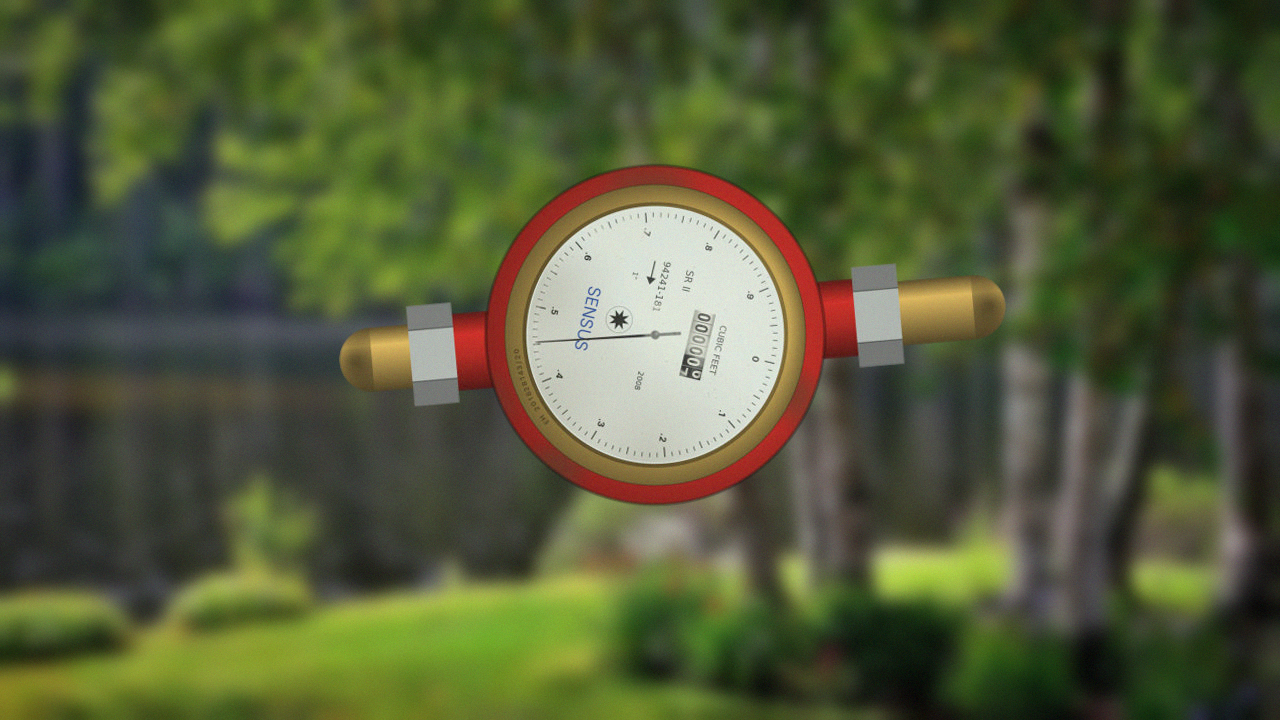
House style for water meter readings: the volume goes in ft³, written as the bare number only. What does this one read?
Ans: 6.45
